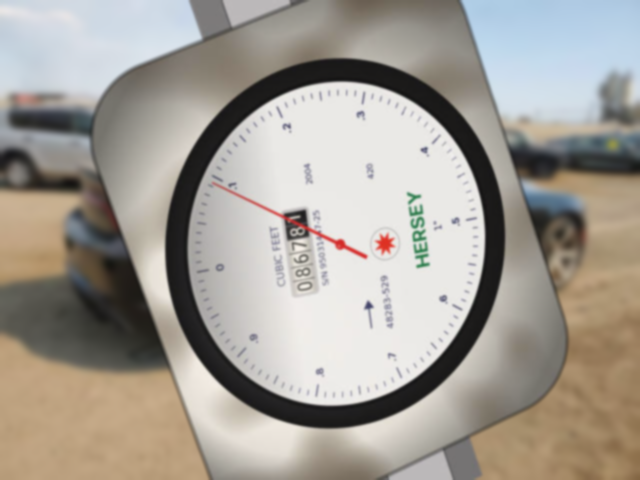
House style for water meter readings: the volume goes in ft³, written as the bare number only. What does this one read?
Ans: 86781.09
